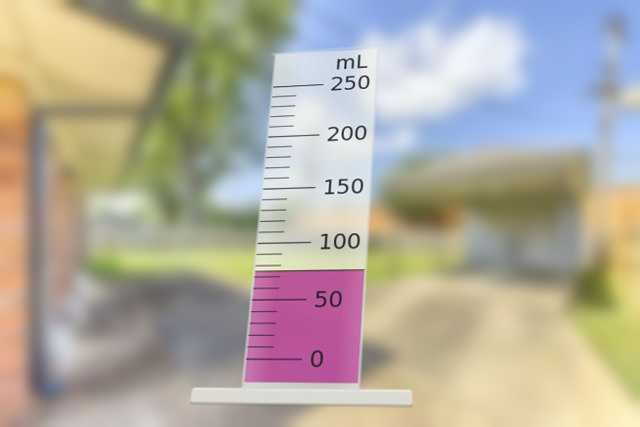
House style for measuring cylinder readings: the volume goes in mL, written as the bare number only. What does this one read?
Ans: 75
